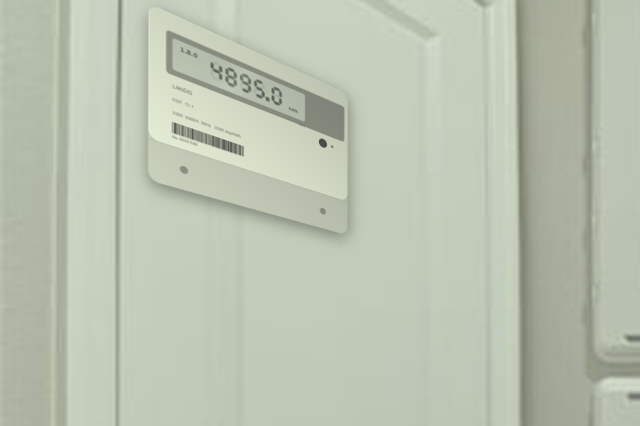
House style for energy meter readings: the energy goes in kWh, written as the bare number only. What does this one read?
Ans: 4895.0
